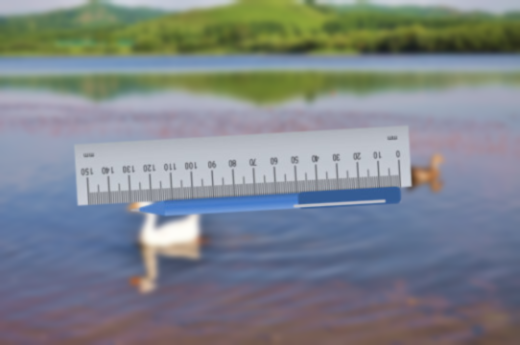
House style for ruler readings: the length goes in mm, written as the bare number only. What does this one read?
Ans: 130
